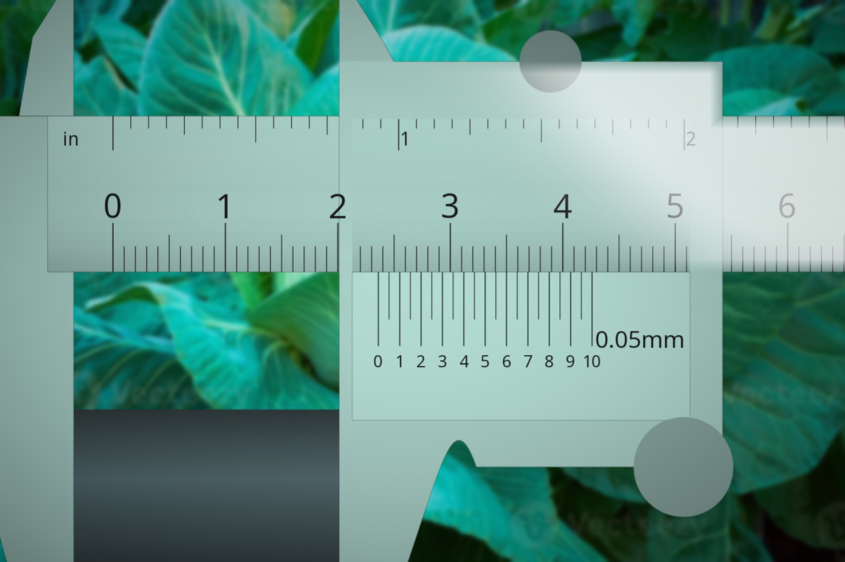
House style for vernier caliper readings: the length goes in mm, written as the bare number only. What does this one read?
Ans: 23.6
